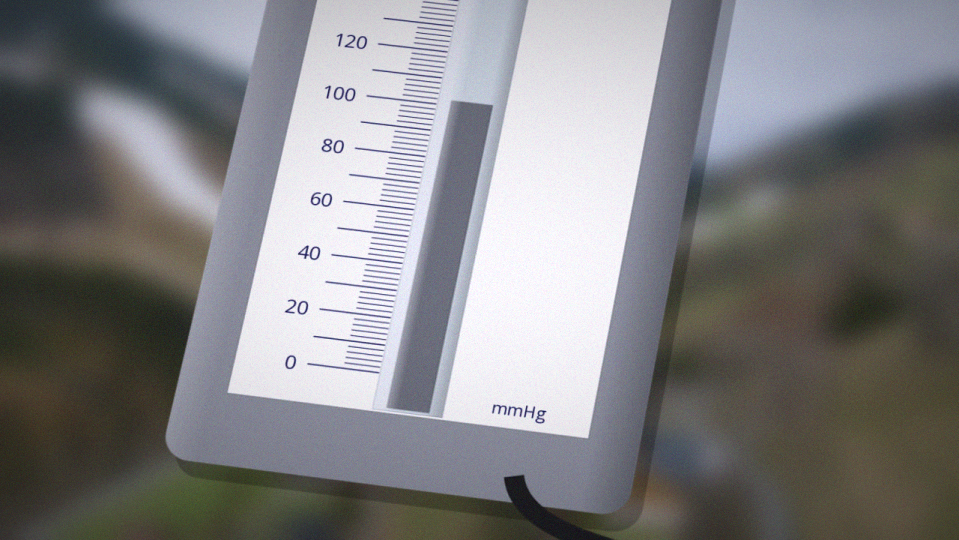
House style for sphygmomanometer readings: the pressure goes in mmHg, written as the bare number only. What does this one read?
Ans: 102
